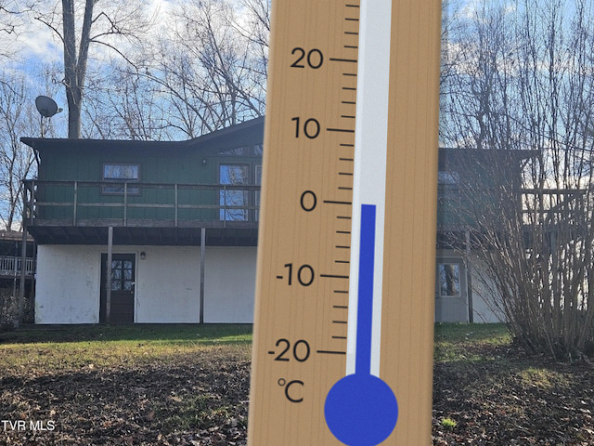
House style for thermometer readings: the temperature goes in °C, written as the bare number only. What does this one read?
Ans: 0
